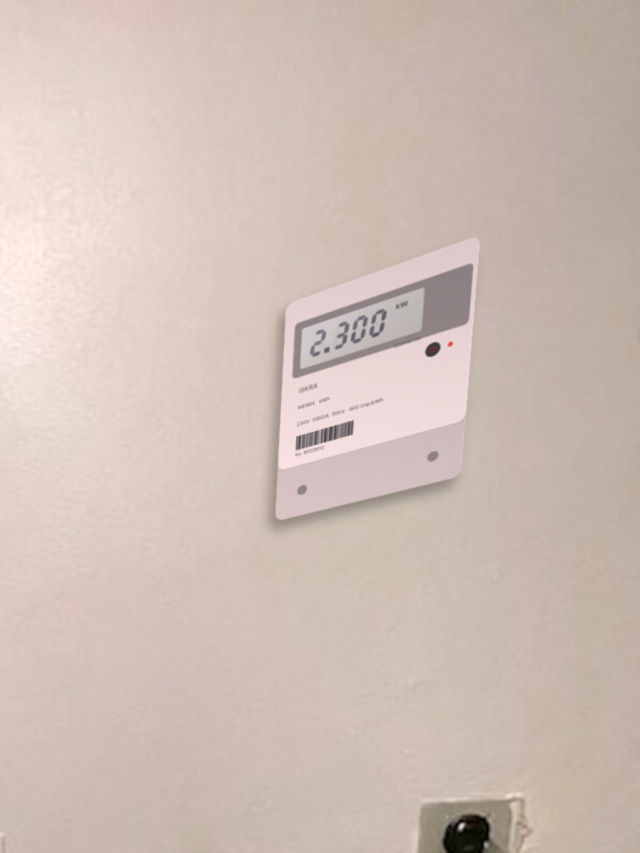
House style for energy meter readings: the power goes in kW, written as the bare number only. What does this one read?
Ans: 2.300
